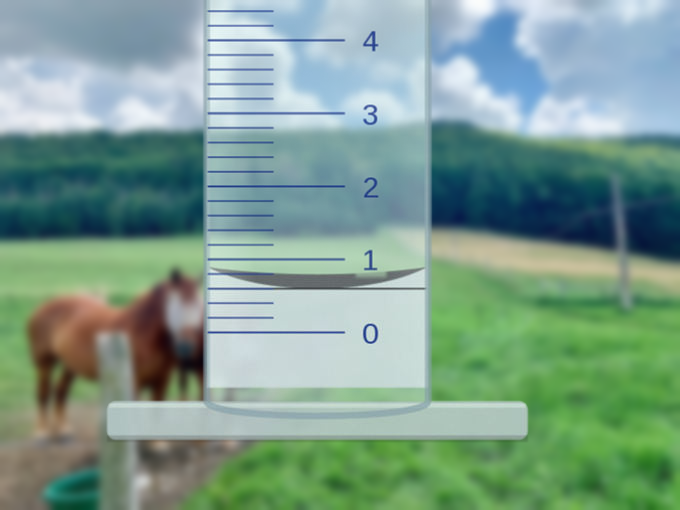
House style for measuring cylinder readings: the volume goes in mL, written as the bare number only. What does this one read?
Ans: 0.6
